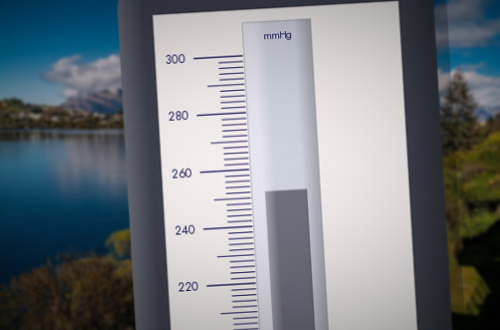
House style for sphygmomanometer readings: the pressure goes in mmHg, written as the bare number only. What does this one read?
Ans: 252
